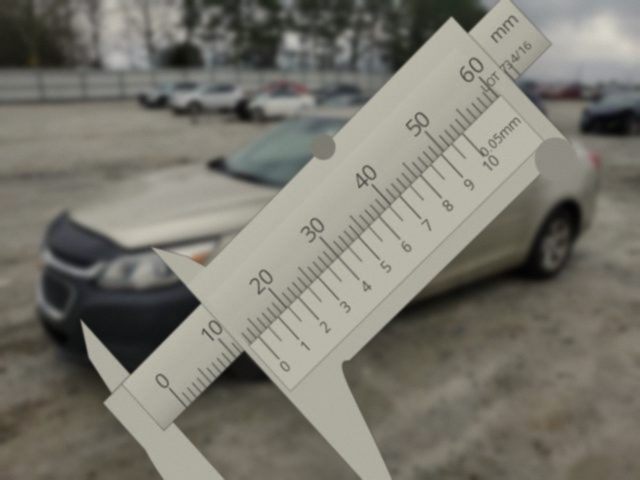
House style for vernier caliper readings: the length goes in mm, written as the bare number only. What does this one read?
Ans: 14.4
